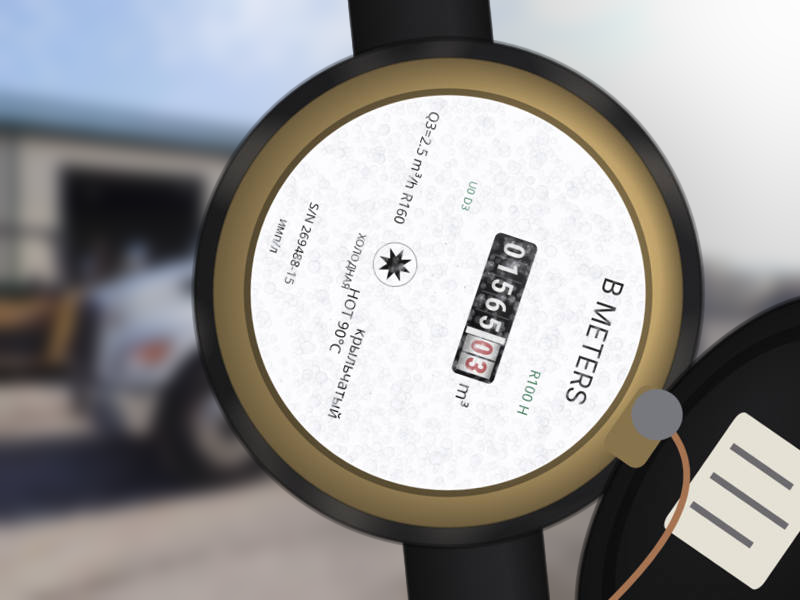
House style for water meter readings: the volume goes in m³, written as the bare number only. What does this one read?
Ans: 1565.03
